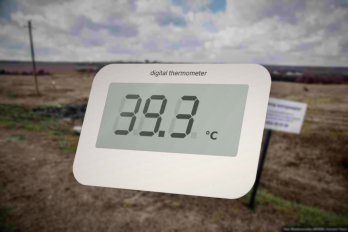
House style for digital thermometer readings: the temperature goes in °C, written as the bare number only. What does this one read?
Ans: 39.3
